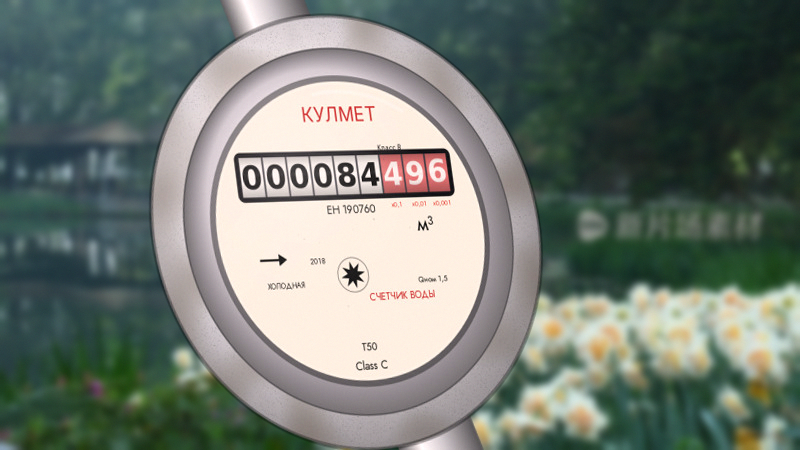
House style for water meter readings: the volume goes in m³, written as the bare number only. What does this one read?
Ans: 84.496
